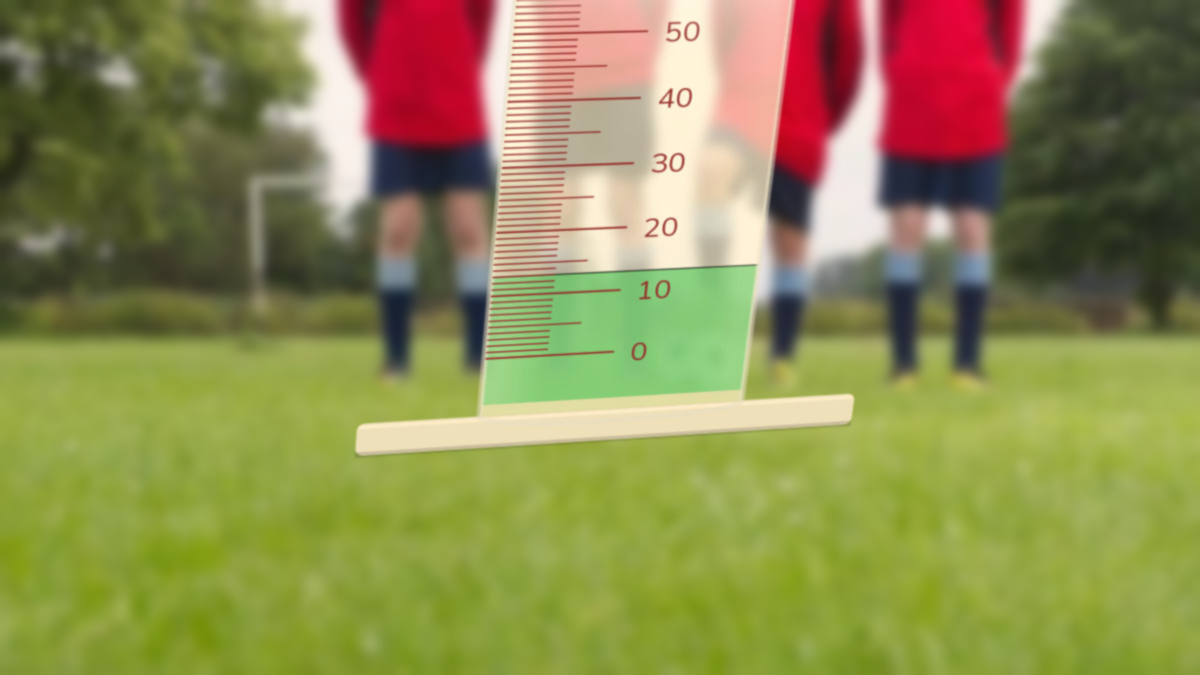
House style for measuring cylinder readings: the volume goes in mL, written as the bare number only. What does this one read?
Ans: 13
